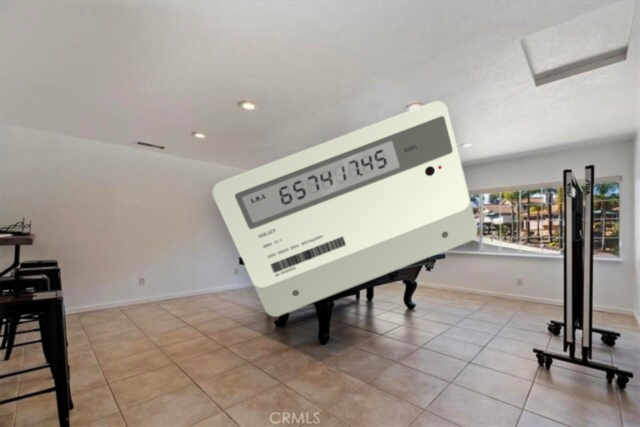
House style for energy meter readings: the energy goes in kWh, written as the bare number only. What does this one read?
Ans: 657417.45
